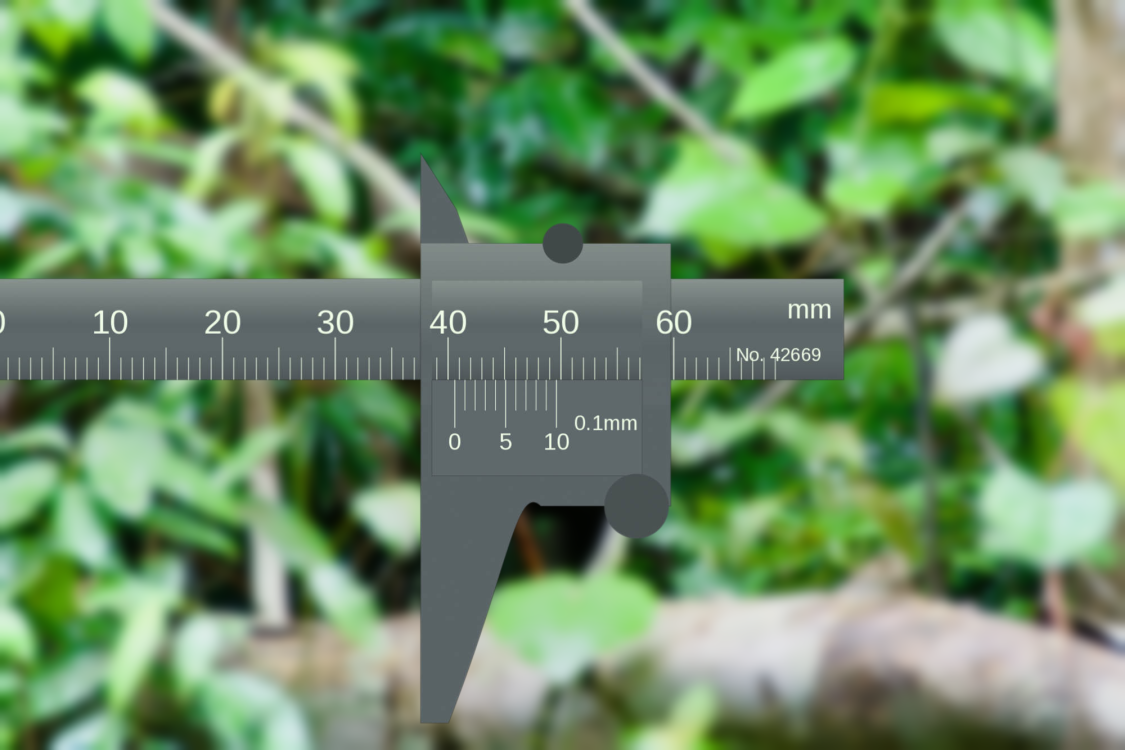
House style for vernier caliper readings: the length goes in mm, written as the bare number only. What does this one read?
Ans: 40.6
